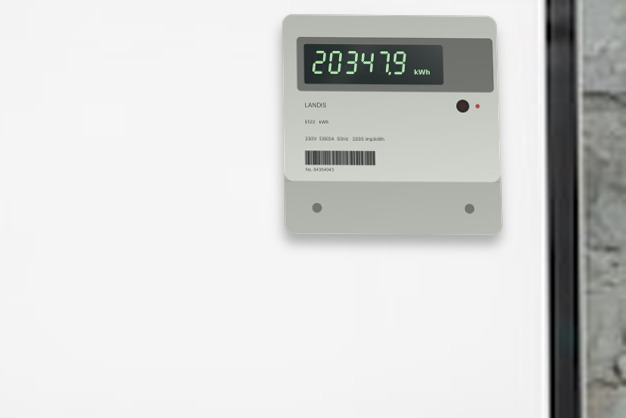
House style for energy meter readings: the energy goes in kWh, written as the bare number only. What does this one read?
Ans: 20347.9
